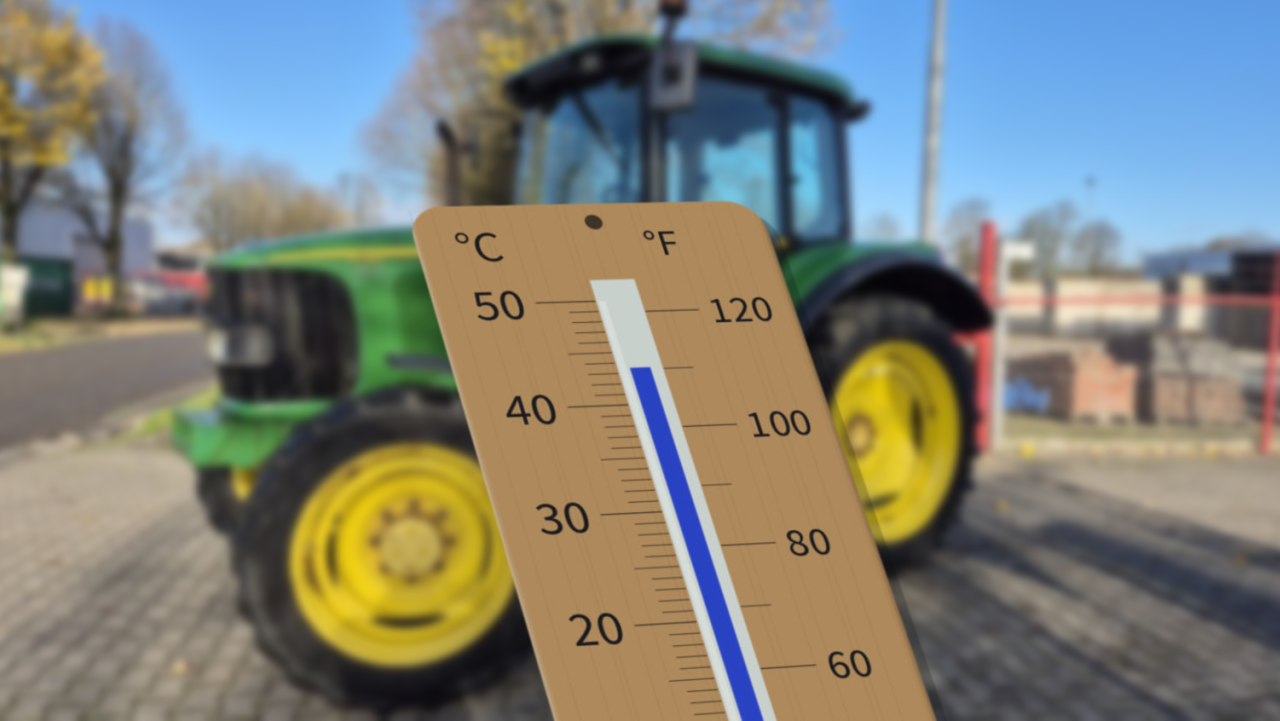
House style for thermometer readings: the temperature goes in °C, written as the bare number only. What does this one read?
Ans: 43.5
